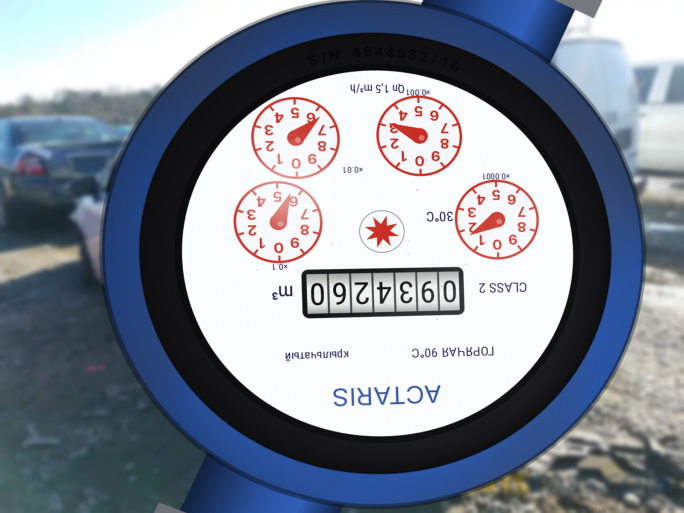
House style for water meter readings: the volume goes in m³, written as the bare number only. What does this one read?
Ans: 934260.5631
